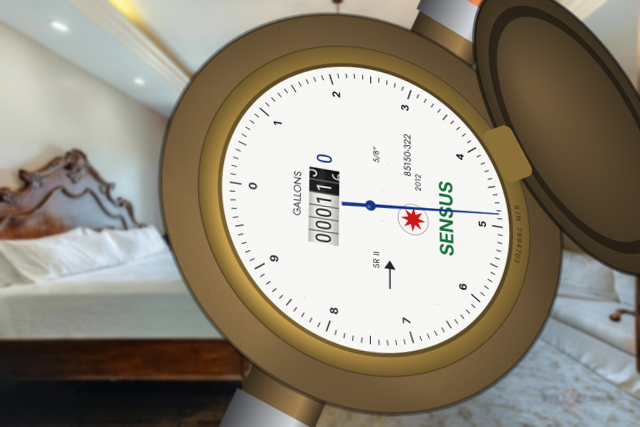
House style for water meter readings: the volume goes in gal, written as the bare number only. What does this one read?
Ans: 1154.8
